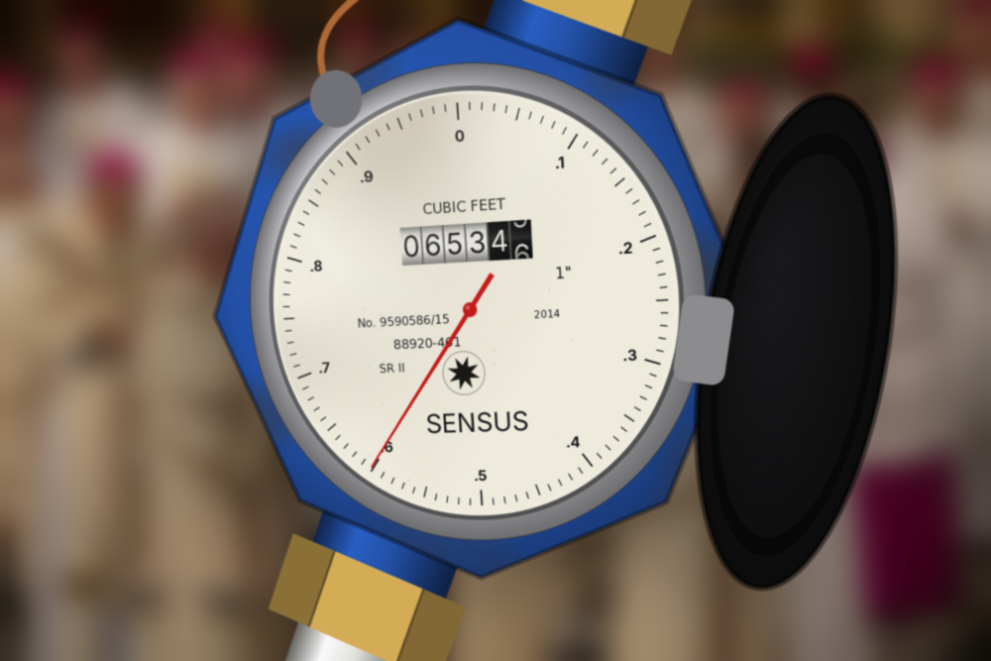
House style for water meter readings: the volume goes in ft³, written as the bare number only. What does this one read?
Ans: 65345.60
